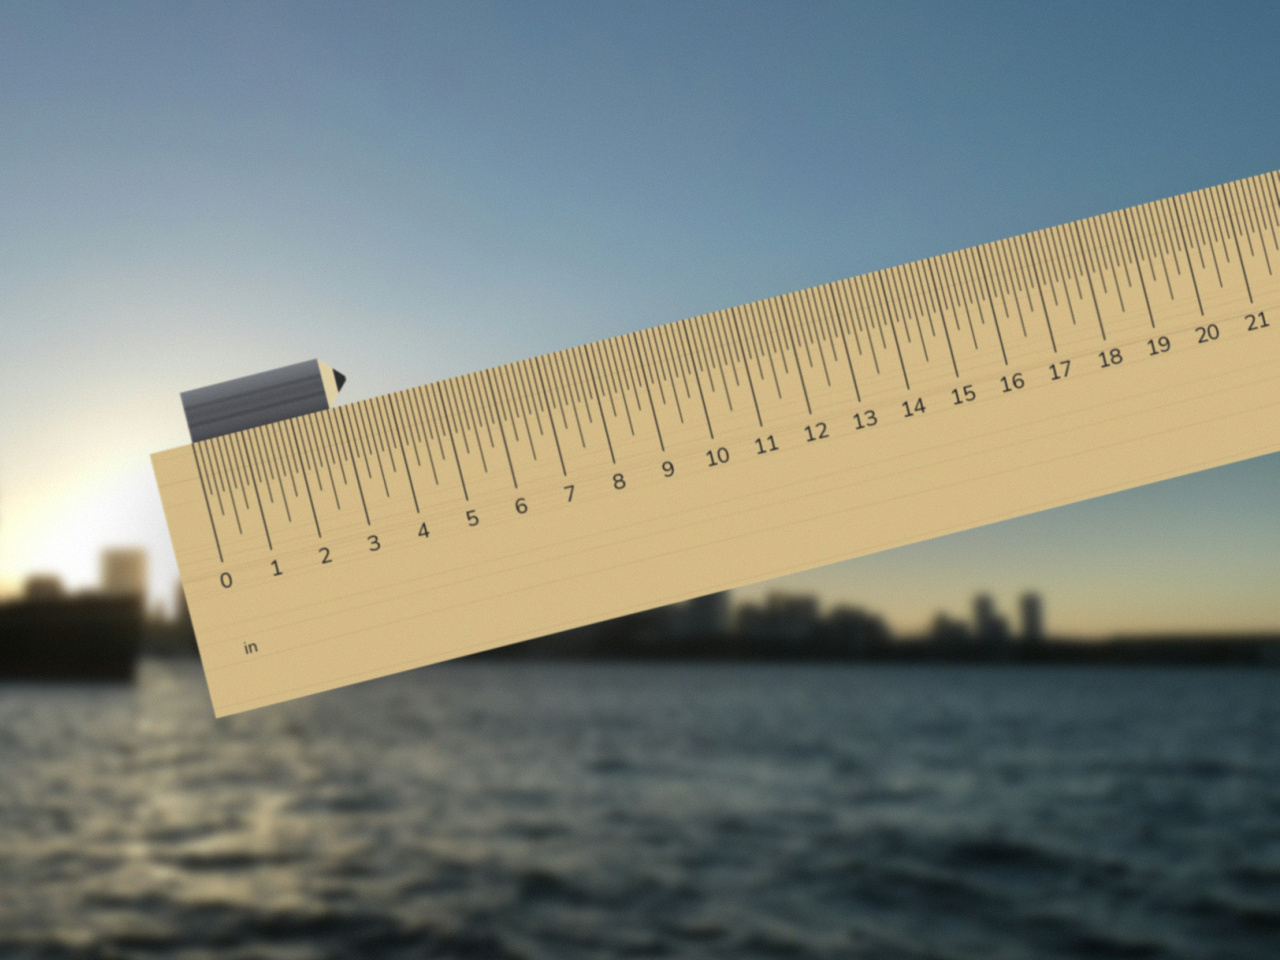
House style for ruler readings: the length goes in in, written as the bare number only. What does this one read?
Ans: 3.25
